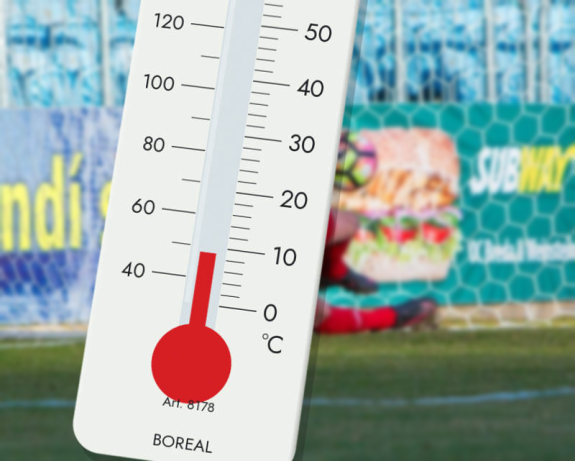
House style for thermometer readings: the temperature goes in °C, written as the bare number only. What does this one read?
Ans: 9
